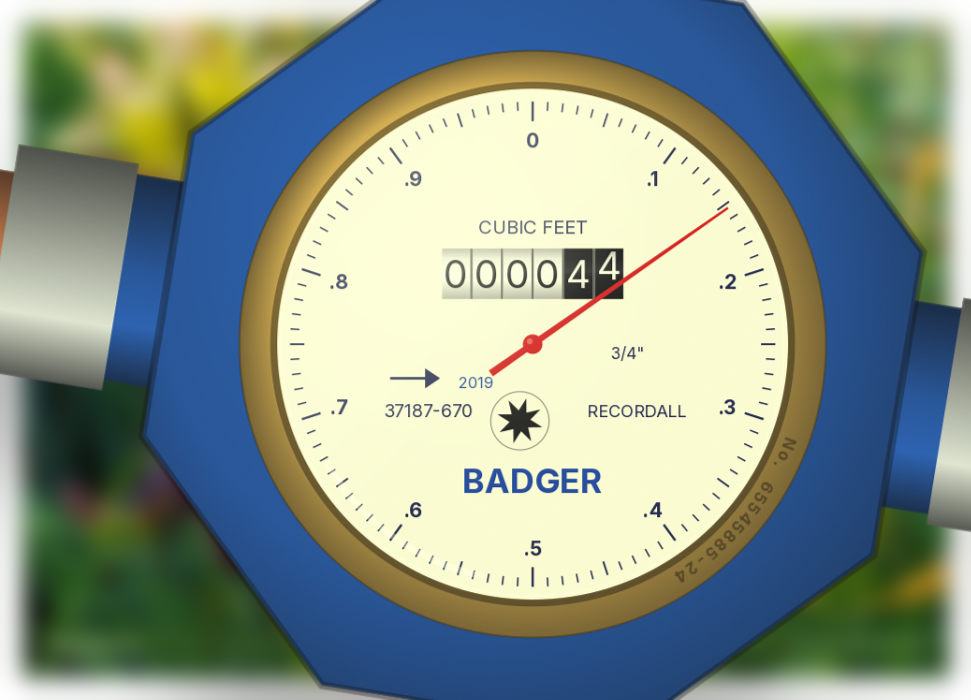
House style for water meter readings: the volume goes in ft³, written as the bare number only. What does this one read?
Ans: 44.15
